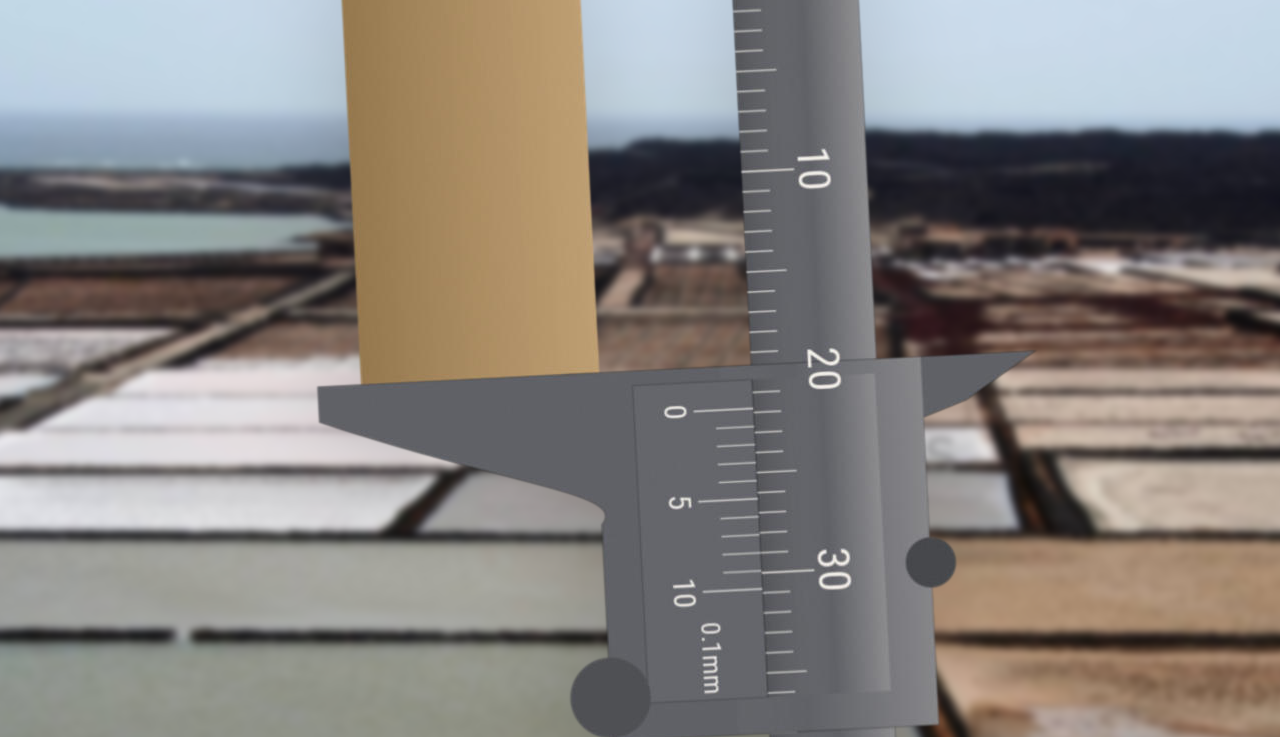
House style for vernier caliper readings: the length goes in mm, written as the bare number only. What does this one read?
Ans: 21.8
